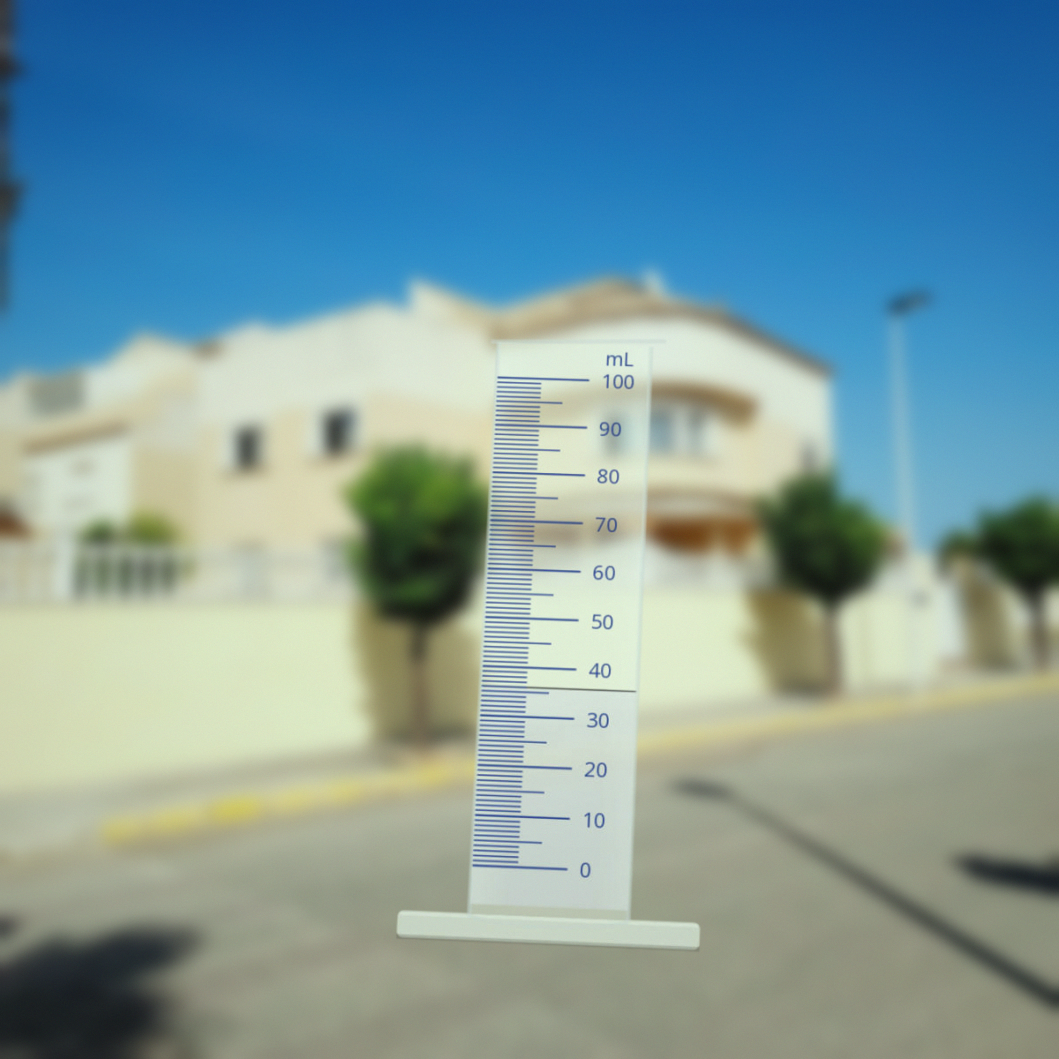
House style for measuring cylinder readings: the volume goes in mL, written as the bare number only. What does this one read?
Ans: 36
